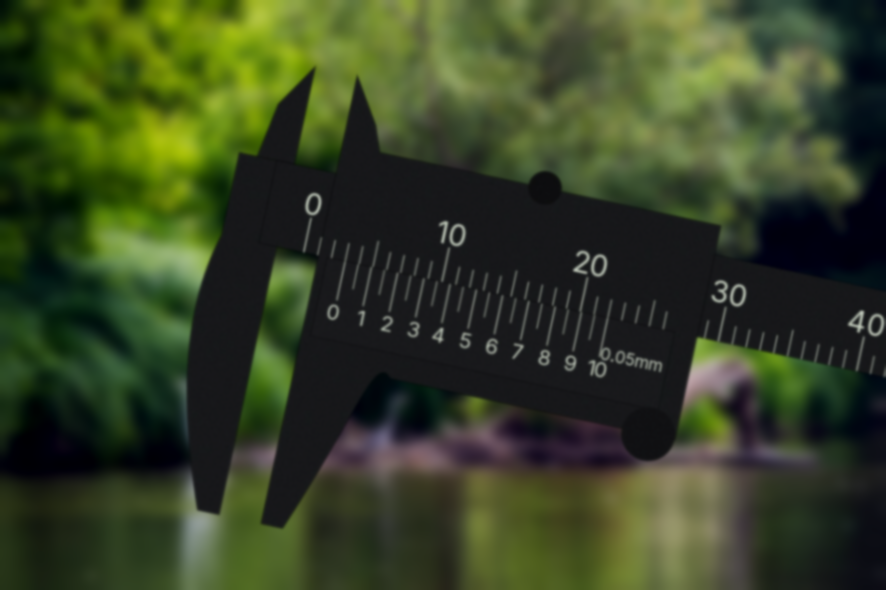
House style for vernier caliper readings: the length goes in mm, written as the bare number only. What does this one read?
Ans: 3.0
